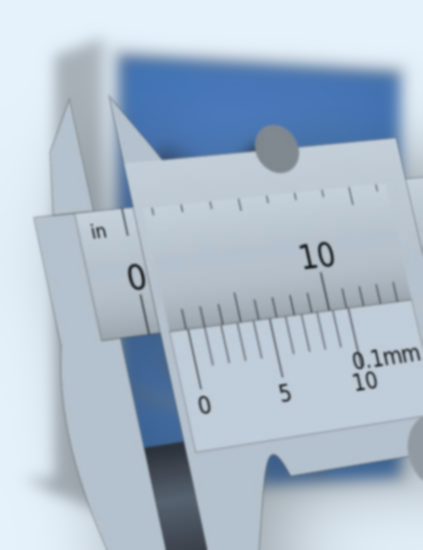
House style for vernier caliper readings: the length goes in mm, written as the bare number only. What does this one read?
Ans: 2.1
